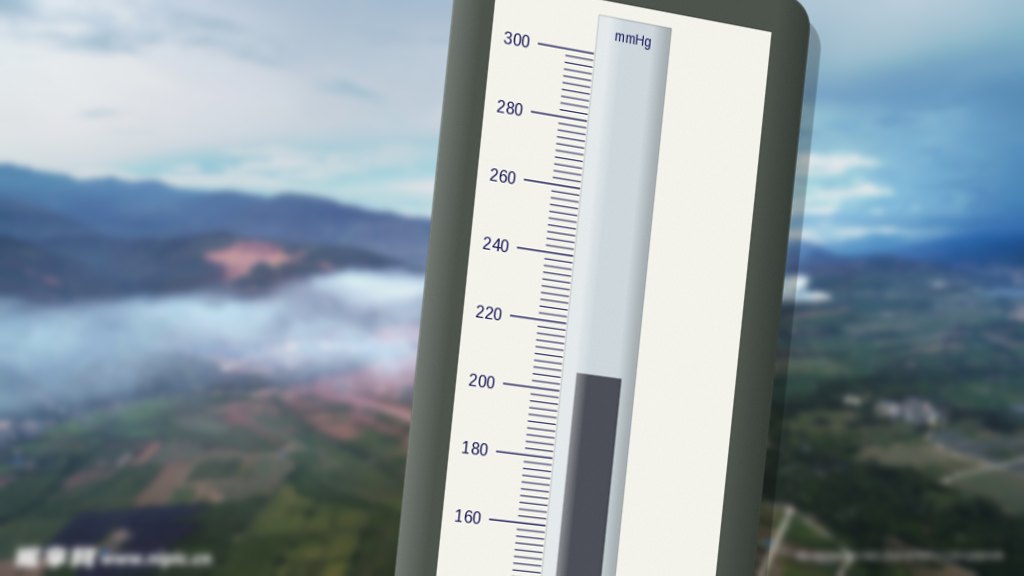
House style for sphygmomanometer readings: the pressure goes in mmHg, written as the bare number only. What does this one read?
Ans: 206
